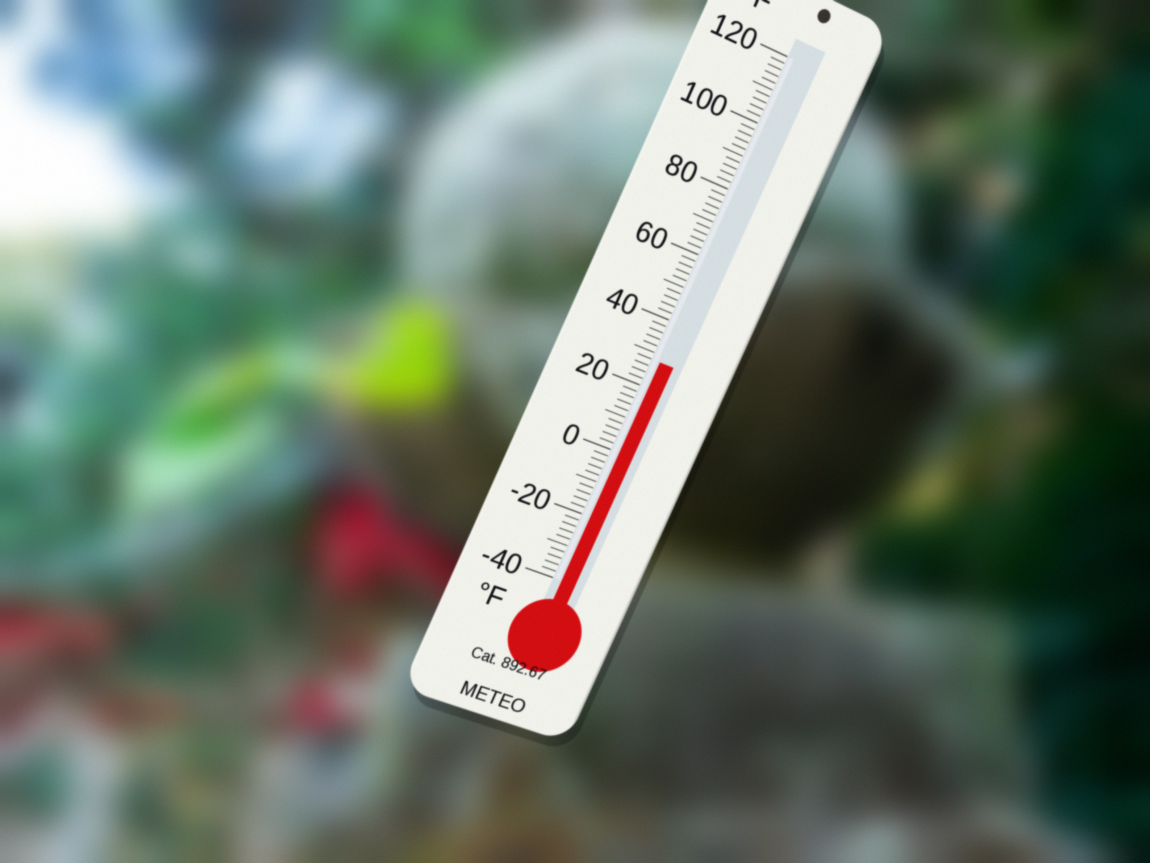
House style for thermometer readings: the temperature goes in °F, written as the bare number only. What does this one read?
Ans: 28
